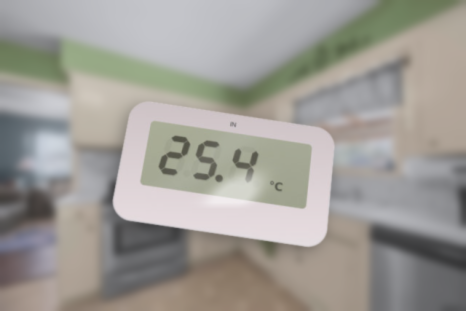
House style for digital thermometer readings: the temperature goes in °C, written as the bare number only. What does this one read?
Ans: 25.4
